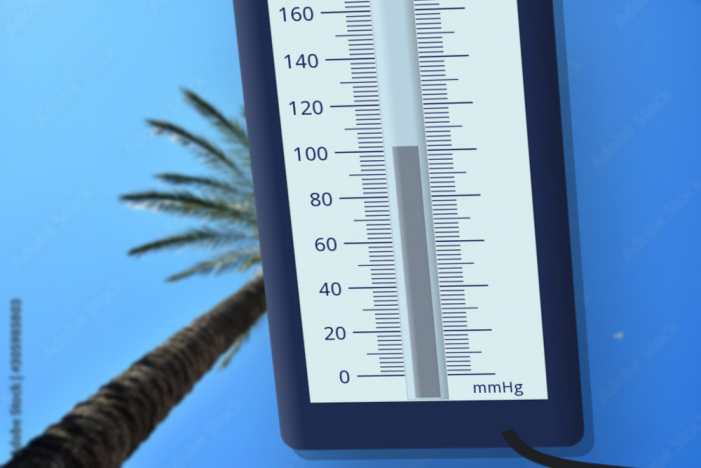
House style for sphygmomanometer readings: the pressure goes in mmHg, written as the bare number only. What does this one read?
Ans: 102
